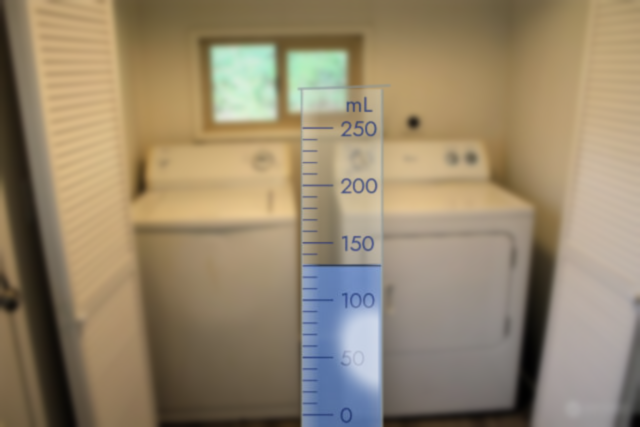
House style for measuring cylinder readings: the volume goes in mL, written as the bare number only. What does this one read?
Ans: 130
